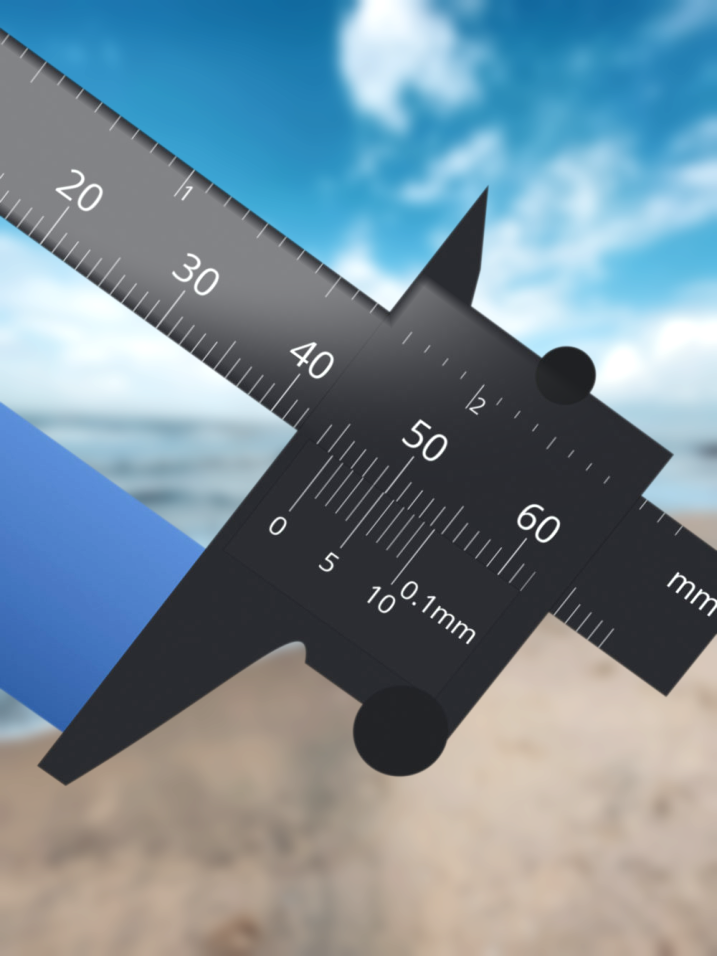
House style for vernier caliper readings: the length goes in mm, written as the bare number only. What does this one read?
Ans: 45.4
